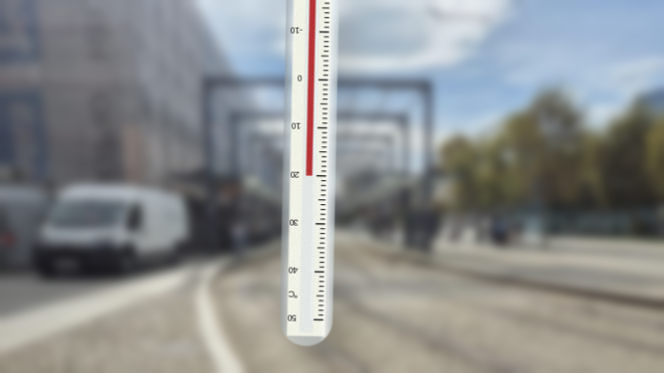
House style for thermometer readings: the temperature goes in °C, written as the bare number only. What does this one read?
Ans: 20
